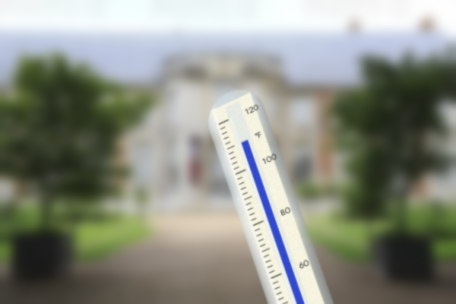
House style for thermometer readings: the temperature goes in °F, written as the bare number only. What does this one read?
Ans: 110
